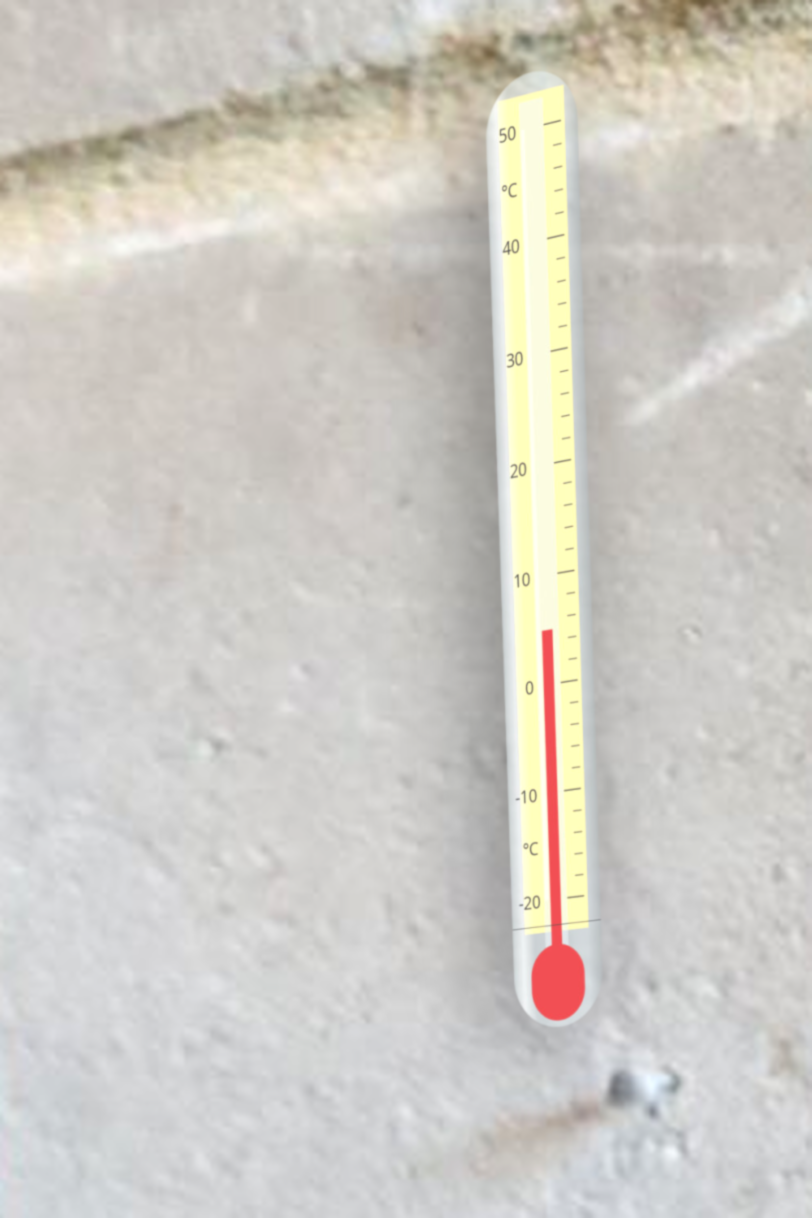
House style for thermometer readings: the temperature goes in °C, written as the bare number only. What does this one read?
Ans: 5
